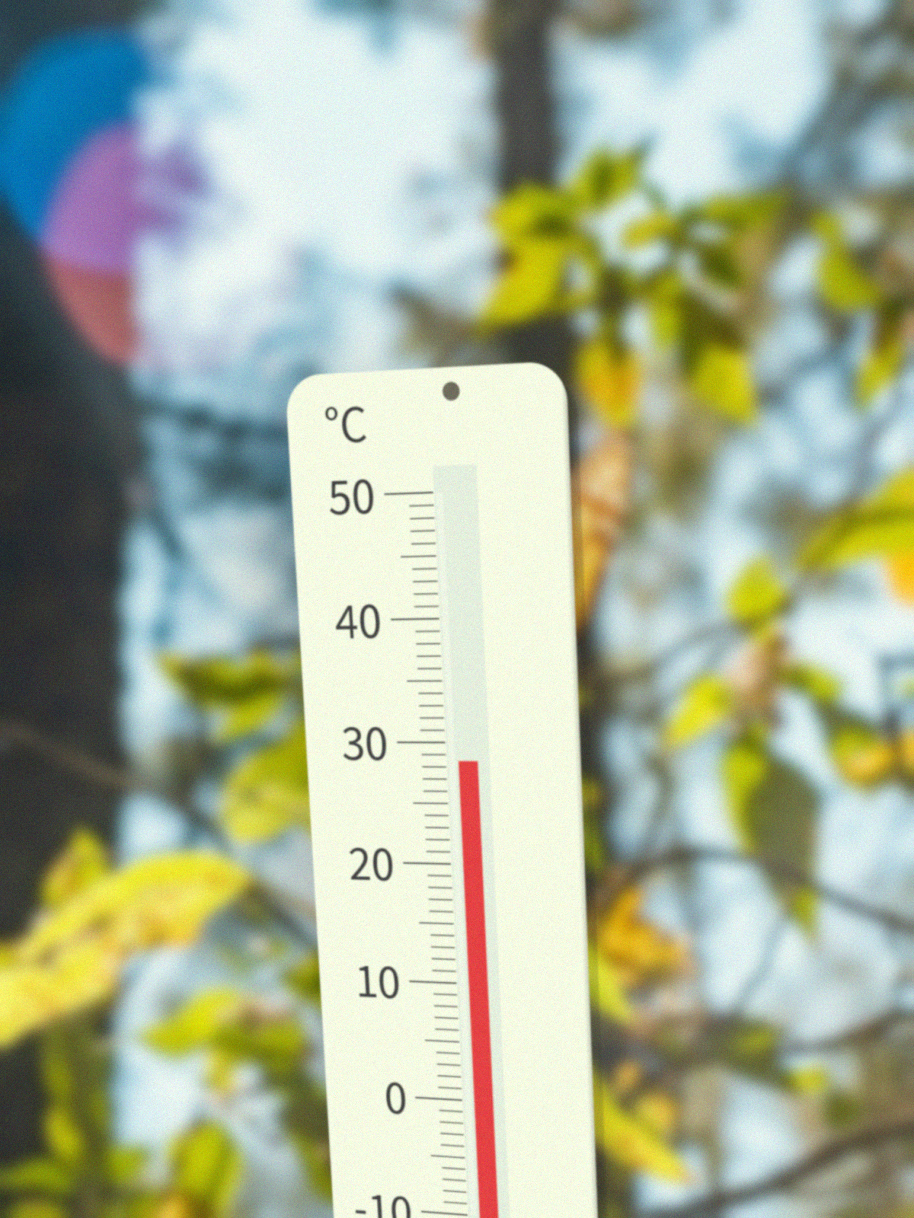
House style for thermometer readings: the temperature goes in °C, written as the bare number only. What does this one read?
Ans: 28.5
